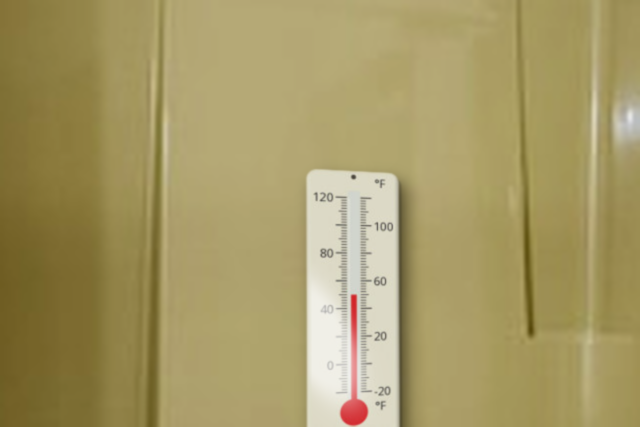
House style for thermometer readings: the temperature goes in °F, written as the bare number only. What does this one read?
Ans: 50
